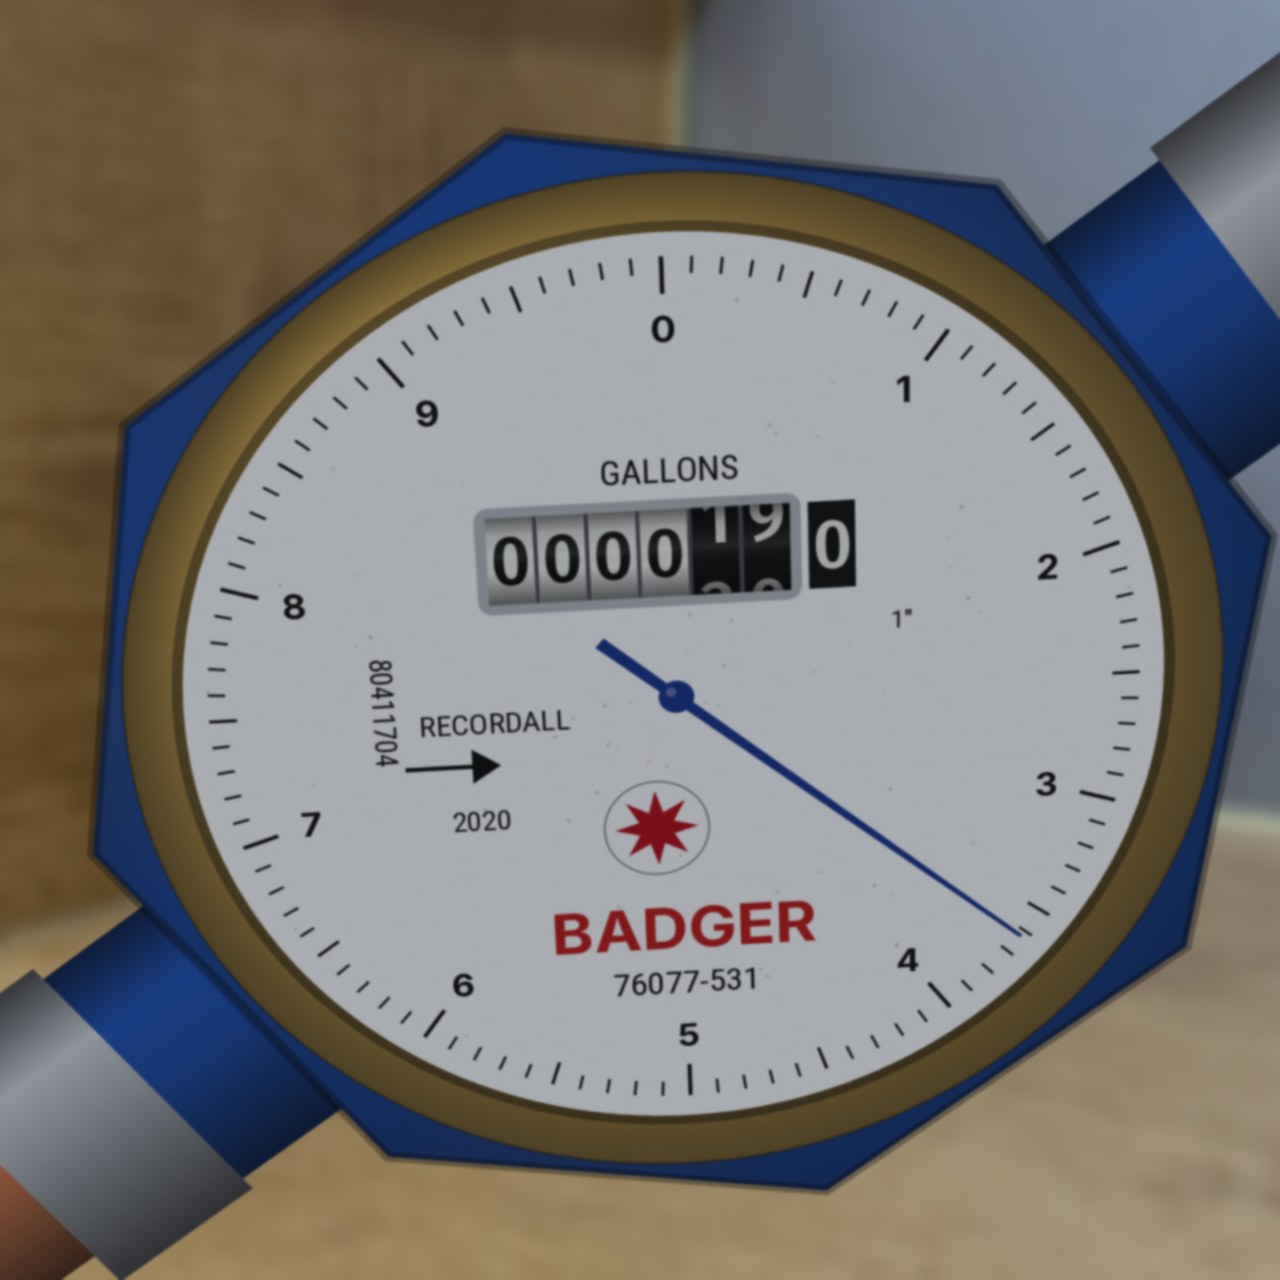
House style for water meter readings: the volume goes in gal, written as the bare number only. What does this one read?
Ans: 193.6
